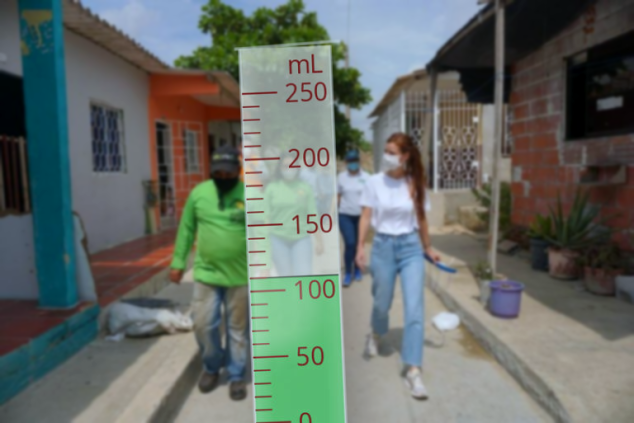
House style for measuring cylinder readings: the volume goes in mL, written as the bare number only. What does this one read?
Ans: 110
